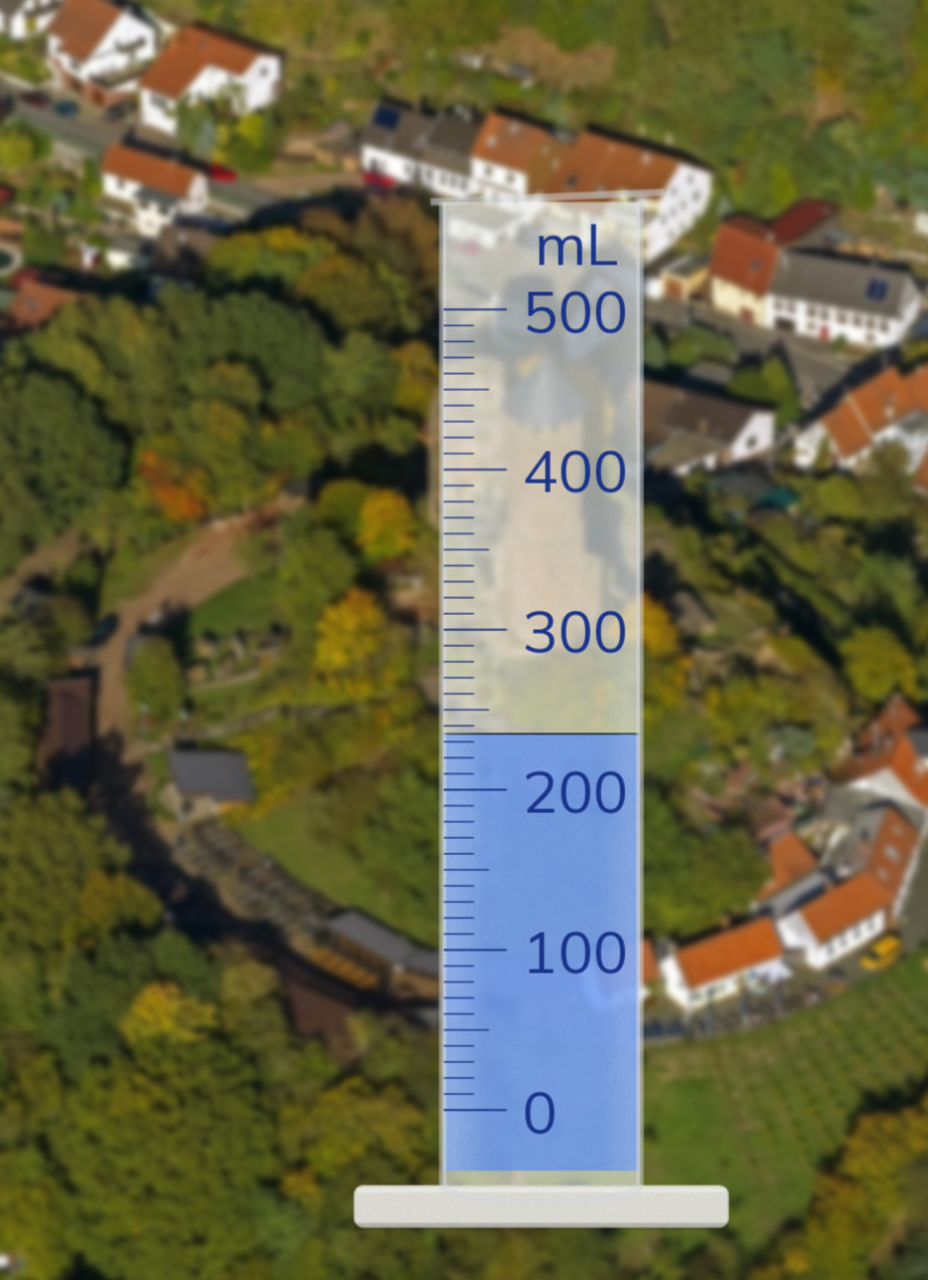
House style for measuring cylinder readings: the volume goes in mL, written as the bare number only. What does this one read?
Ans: 235
